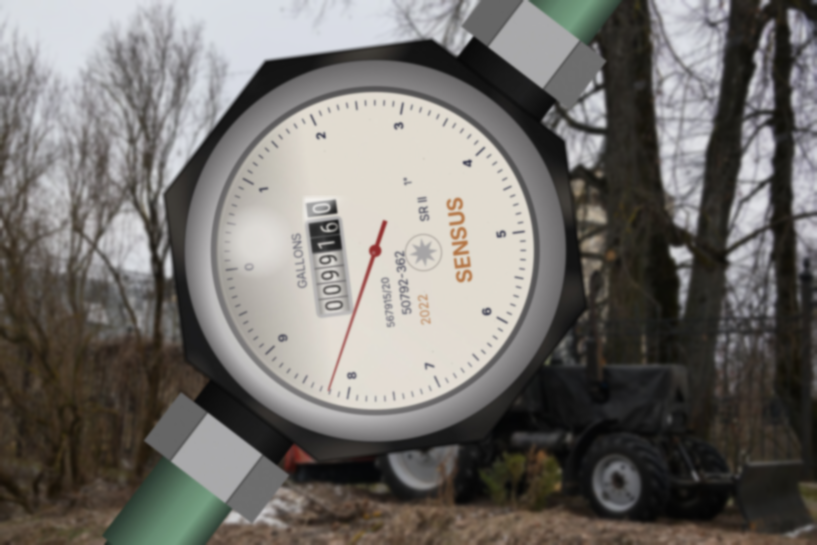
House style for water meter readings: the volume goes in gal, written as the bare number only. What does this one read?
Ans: 99158.2
